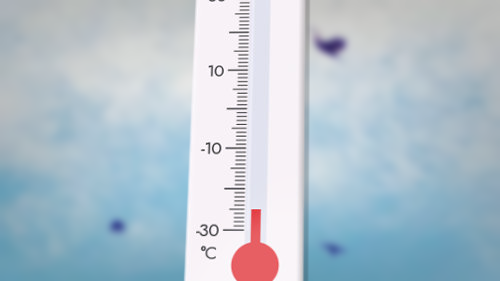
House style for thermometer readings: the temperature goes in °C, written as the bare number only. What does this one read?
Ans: -25
